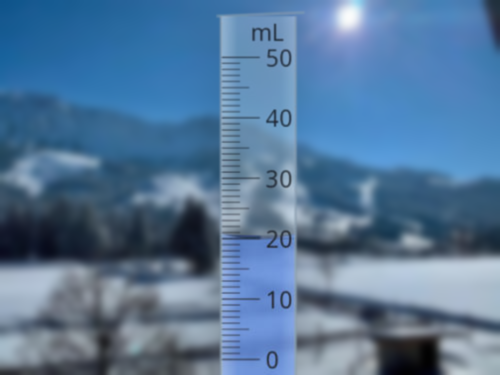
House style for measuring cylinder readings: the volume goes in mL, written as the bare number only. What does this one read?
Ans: 20
